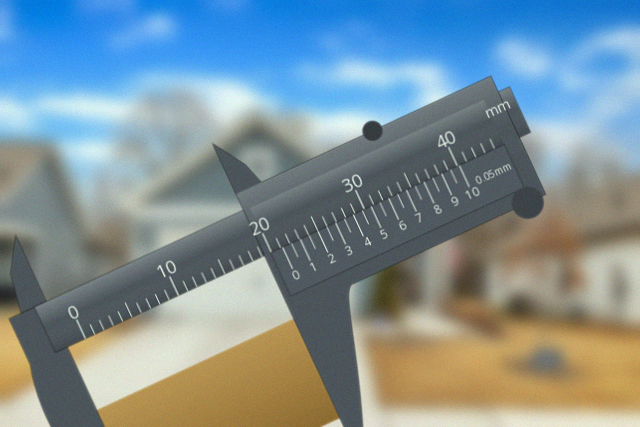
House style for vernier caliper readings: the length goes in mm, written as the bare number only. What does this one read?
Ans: 21.2
